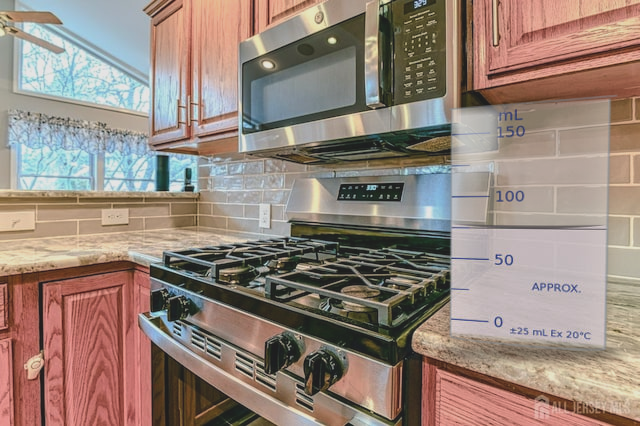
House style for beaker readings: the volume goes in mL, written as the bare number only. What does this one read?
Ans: 75
